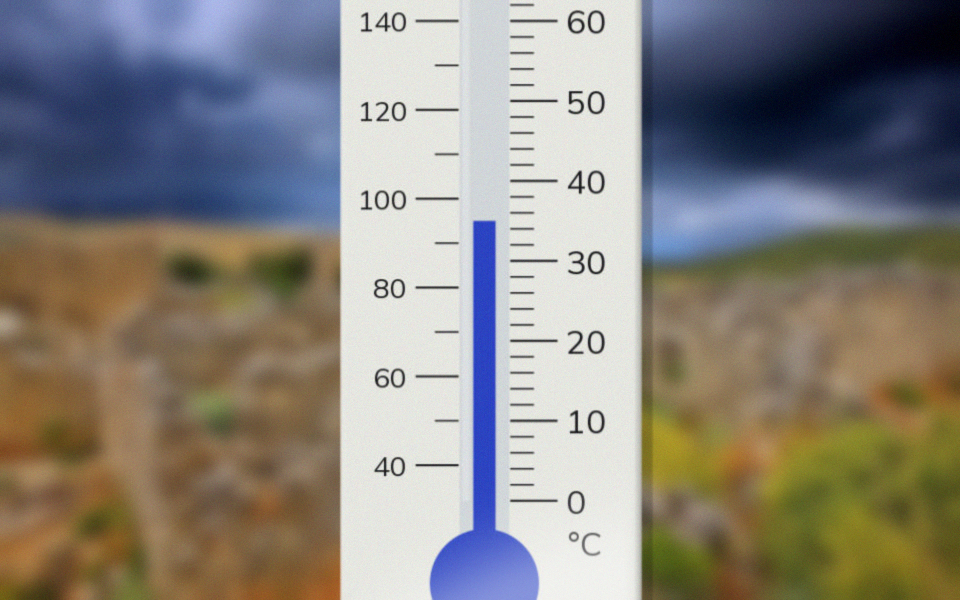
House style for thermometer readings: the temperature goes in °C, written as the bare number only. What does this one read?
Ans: 35
